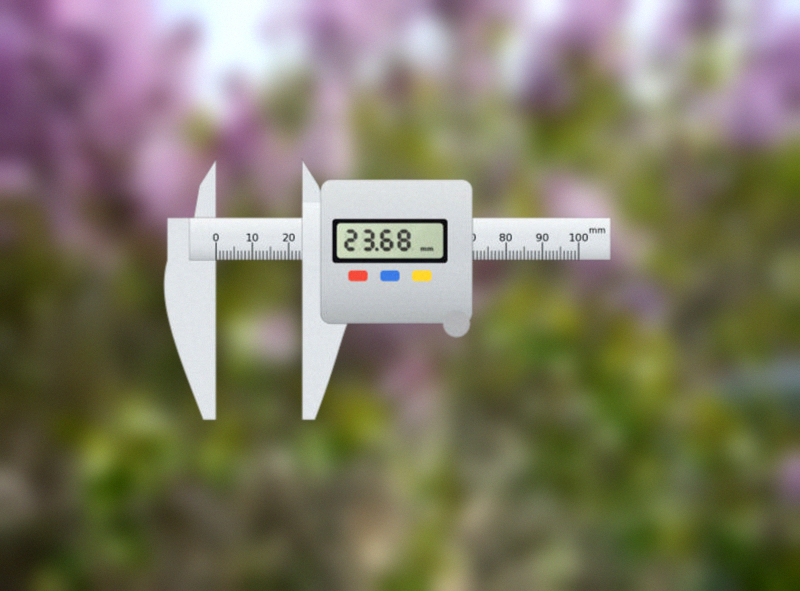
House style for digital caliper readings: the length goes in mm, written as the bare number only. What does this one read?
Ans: 23.68
